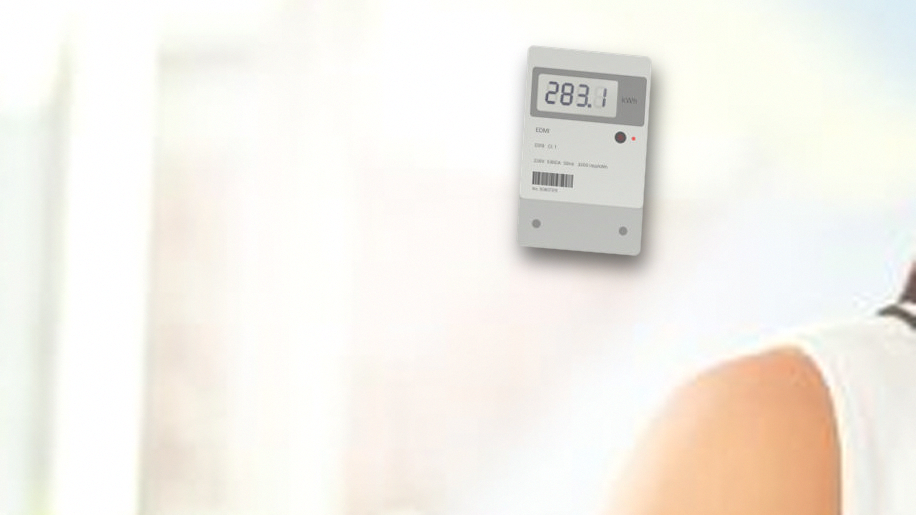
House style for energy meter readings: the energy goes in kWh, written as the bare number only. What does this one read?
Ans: 283.1
